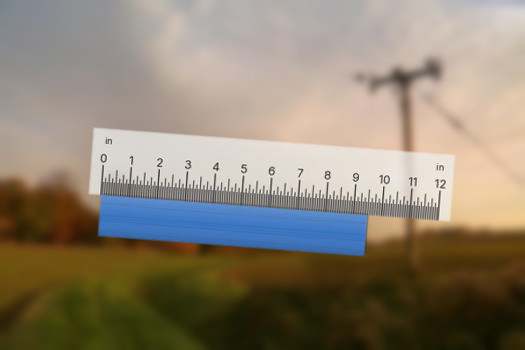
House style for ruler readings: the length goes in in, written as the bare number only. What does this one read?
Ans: 9.5
